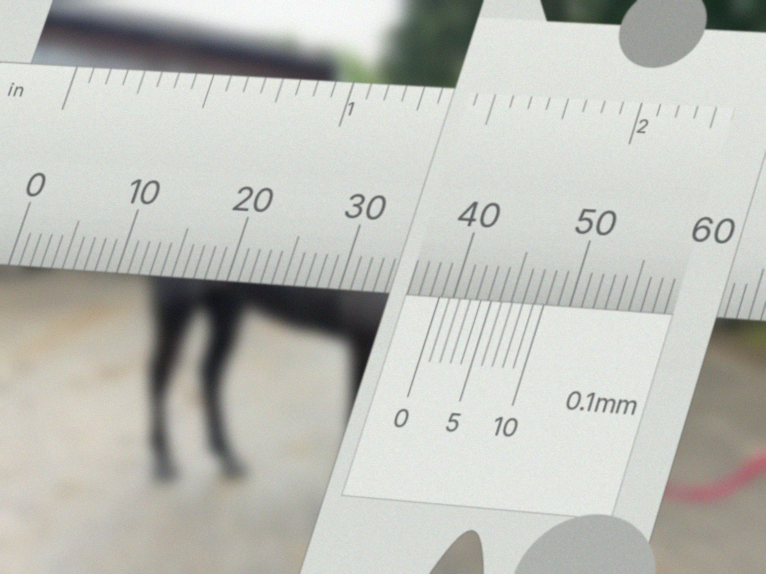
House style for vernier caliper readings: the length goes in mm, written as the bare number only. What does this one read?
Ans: 38.8
